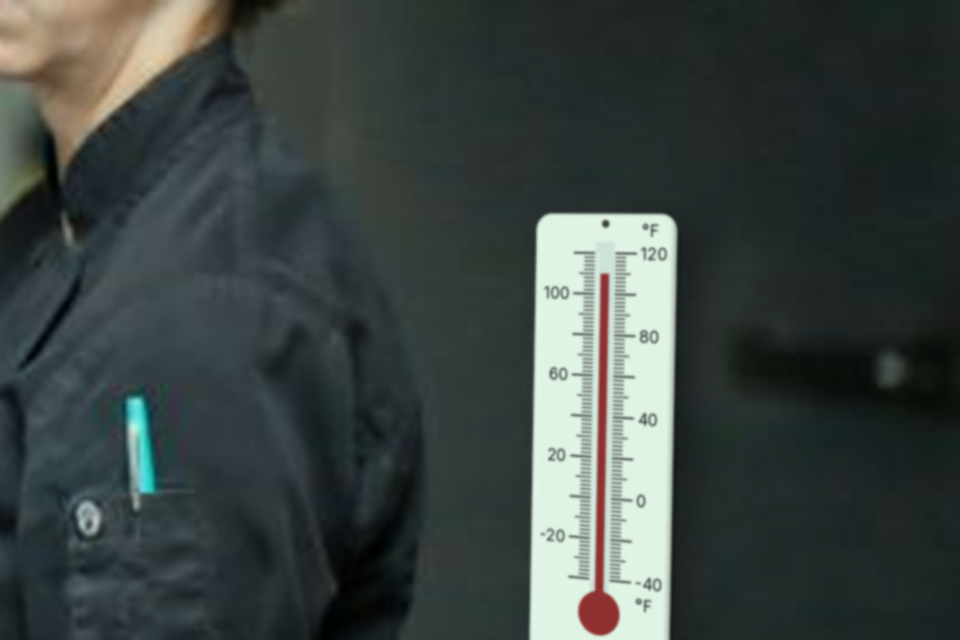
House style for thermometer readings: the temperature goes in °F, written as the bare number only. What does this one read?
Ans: 110
